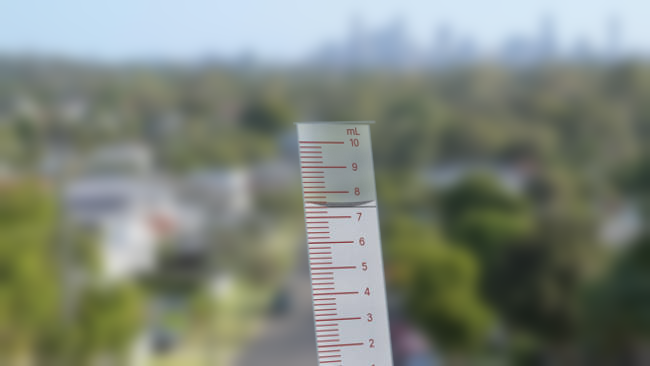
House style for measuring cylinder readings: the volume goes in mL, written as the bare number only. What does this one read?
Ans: 7.4
